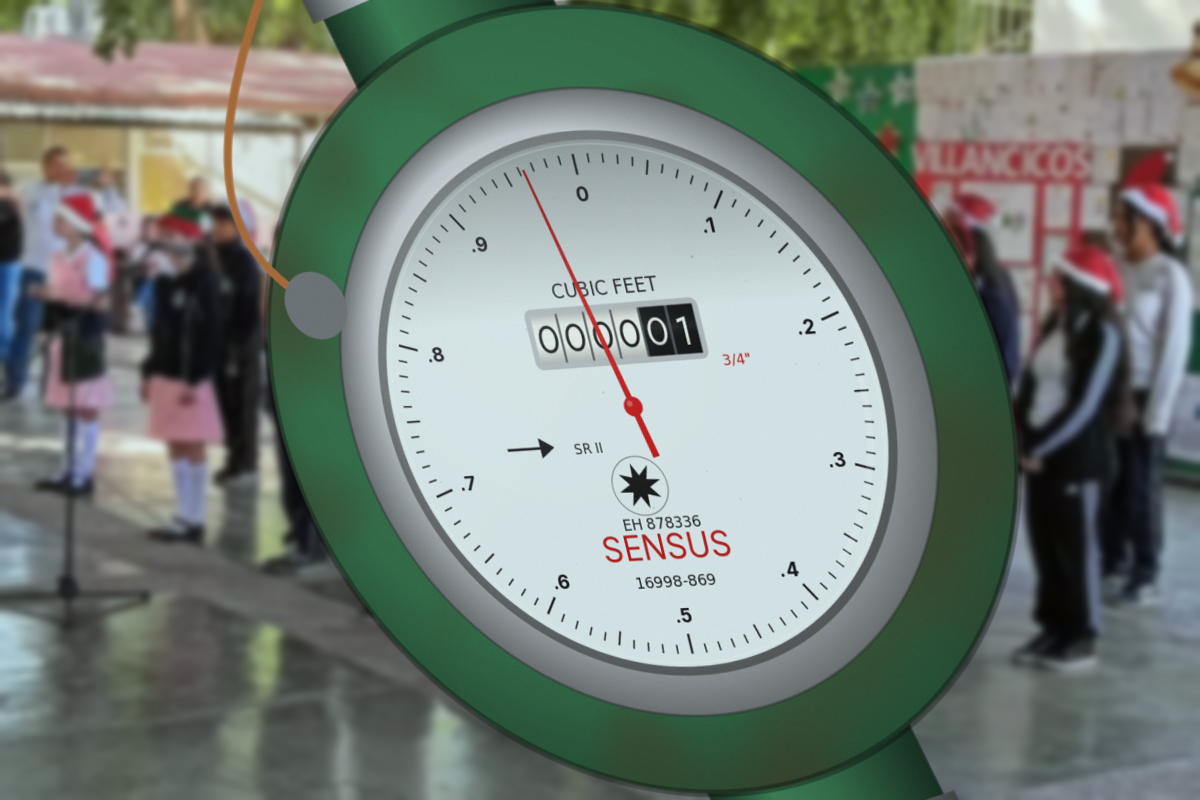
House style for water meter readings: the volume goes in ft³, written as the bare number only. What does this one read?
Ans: 0.96
